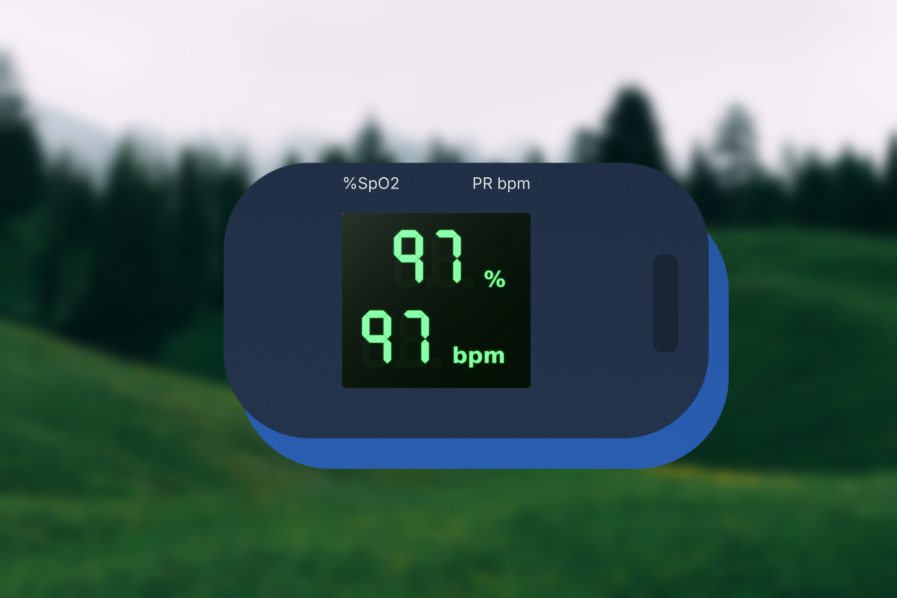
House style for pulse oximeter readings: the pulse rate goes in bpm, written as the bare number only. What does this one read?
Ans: 97
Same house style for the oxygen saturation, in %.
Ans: 97
